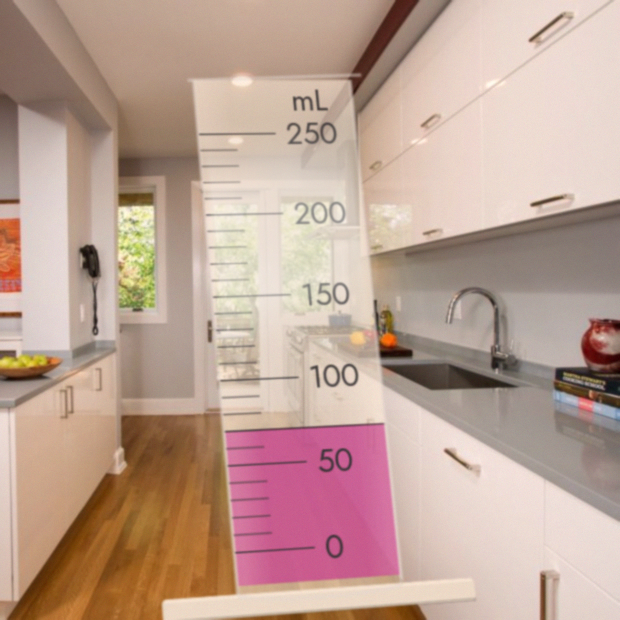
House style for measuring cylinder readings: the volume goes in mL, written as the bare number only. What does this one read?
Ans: 70
